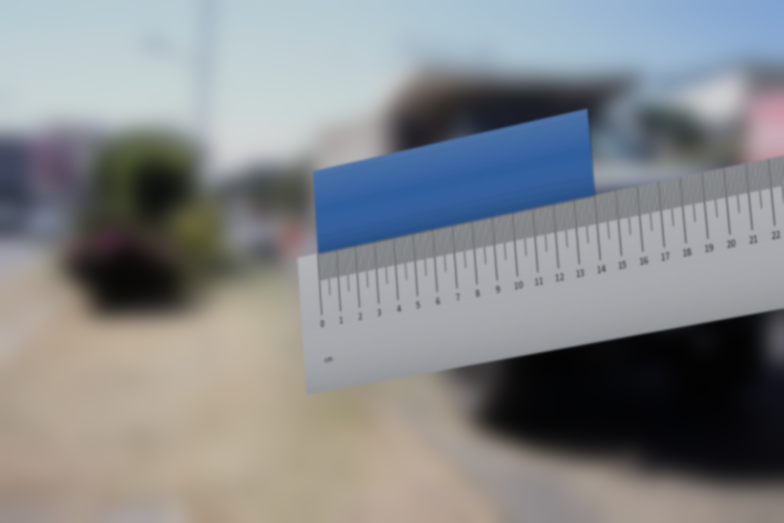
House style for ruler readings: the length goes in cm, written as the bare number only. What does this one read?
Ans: 14
